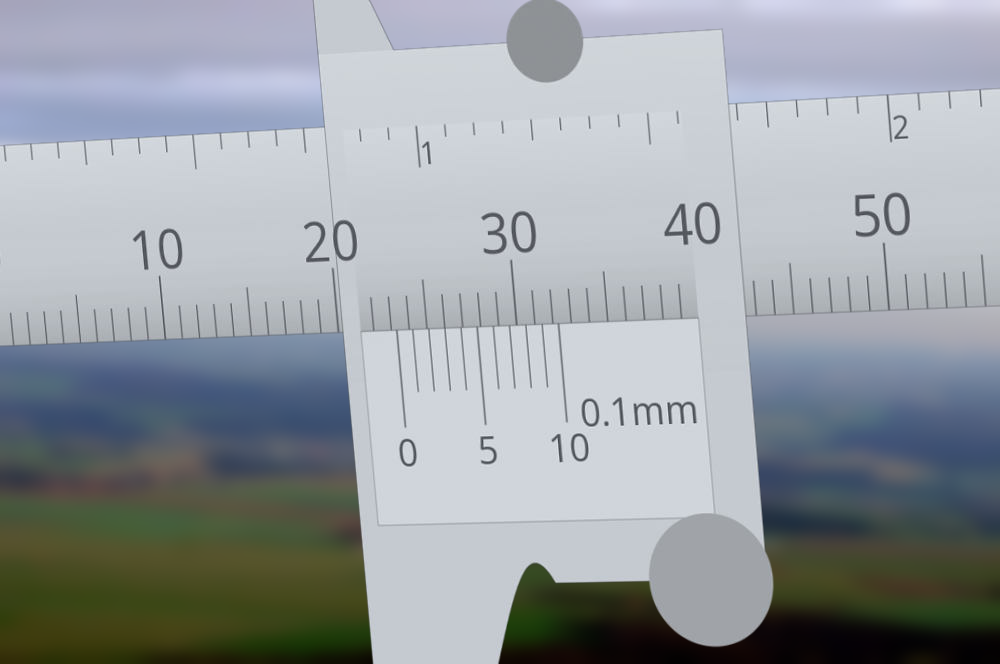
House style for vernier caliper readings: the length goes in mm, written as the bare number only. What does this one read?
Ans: 23.3
